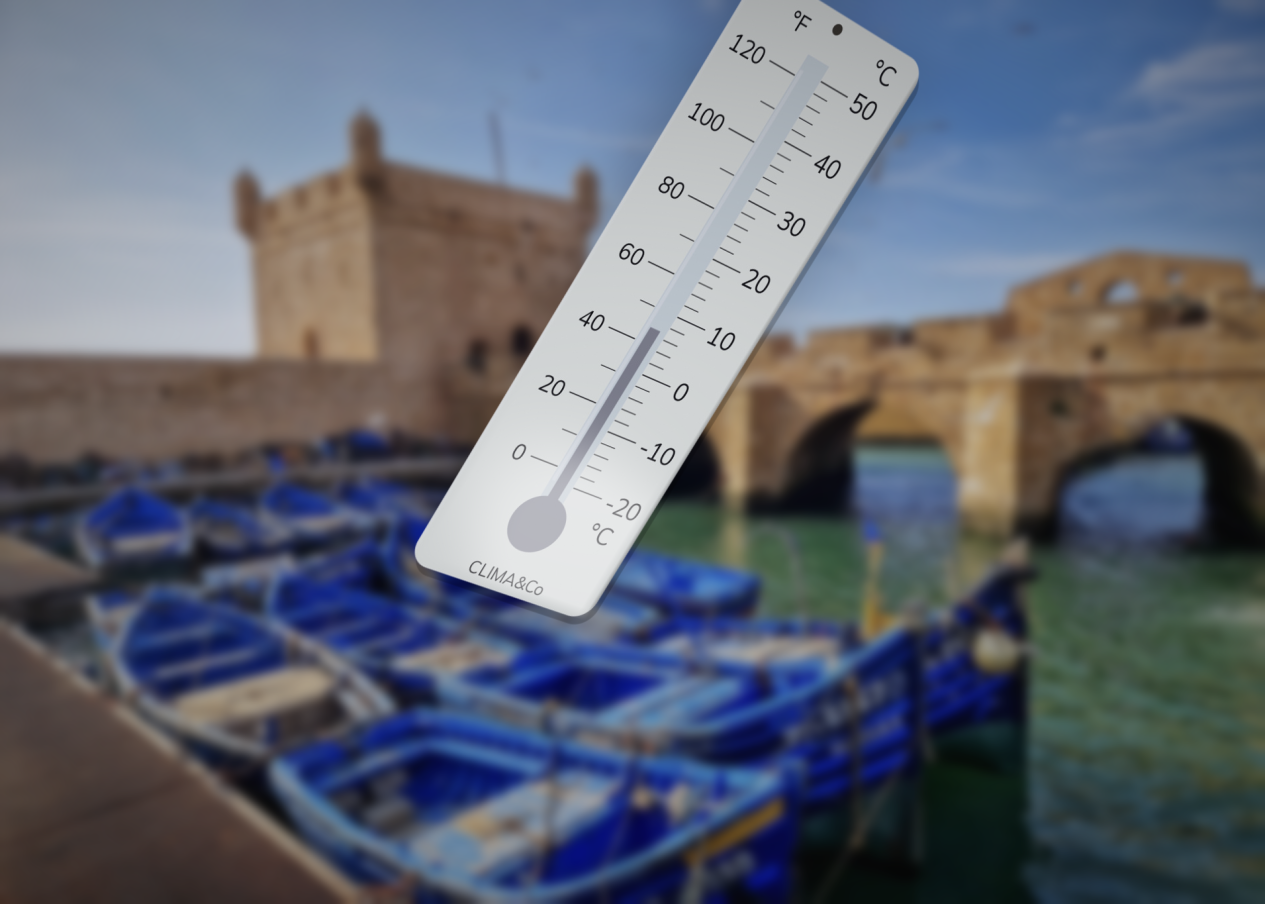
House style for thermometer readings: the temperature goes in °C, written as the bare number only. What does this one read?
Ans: 7
